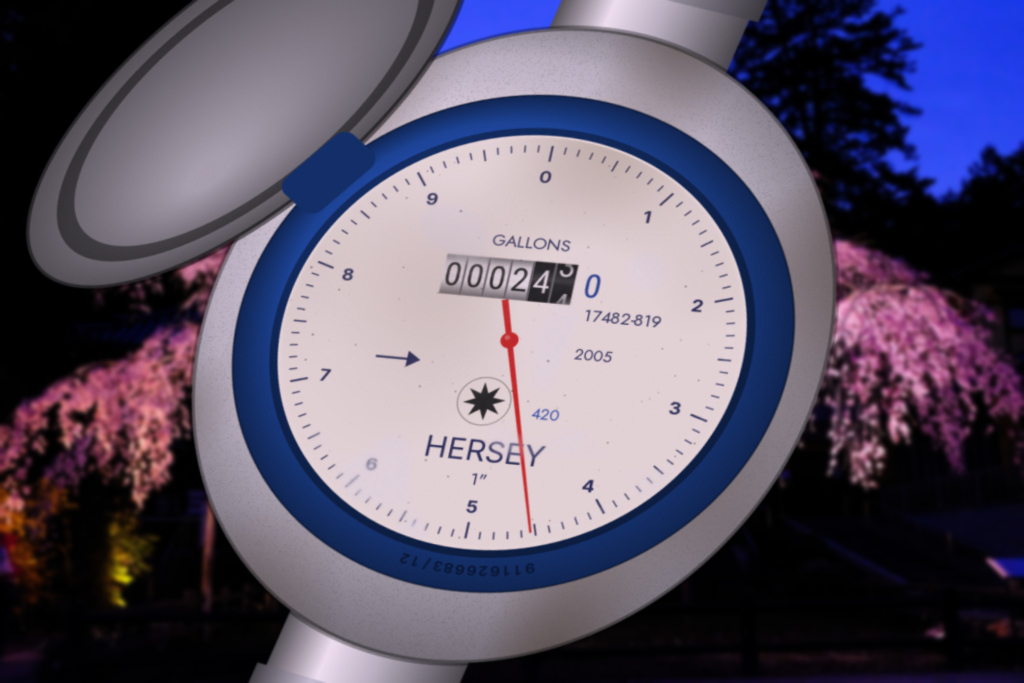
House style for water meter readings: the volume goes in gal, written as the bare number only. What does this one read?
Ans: 2434.5
